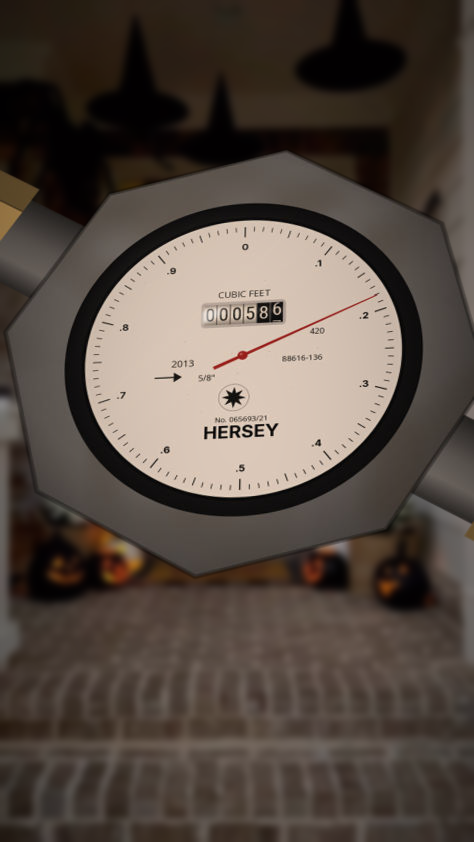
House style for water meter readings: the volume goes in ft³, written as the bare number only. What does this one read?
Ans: 586.18
